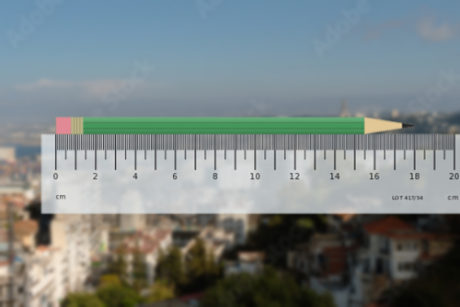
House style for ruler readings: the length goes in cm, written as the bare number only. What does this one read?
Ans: 18
